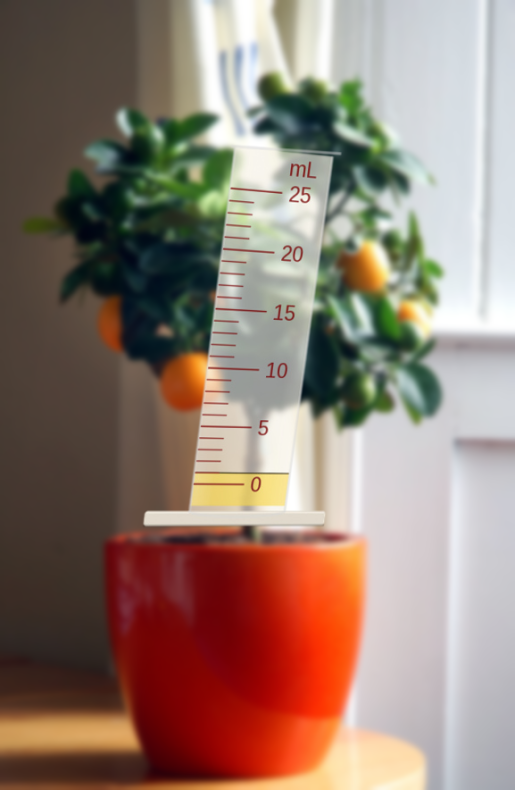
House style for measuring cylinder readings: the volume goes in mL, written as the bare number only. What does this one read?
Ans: 1
